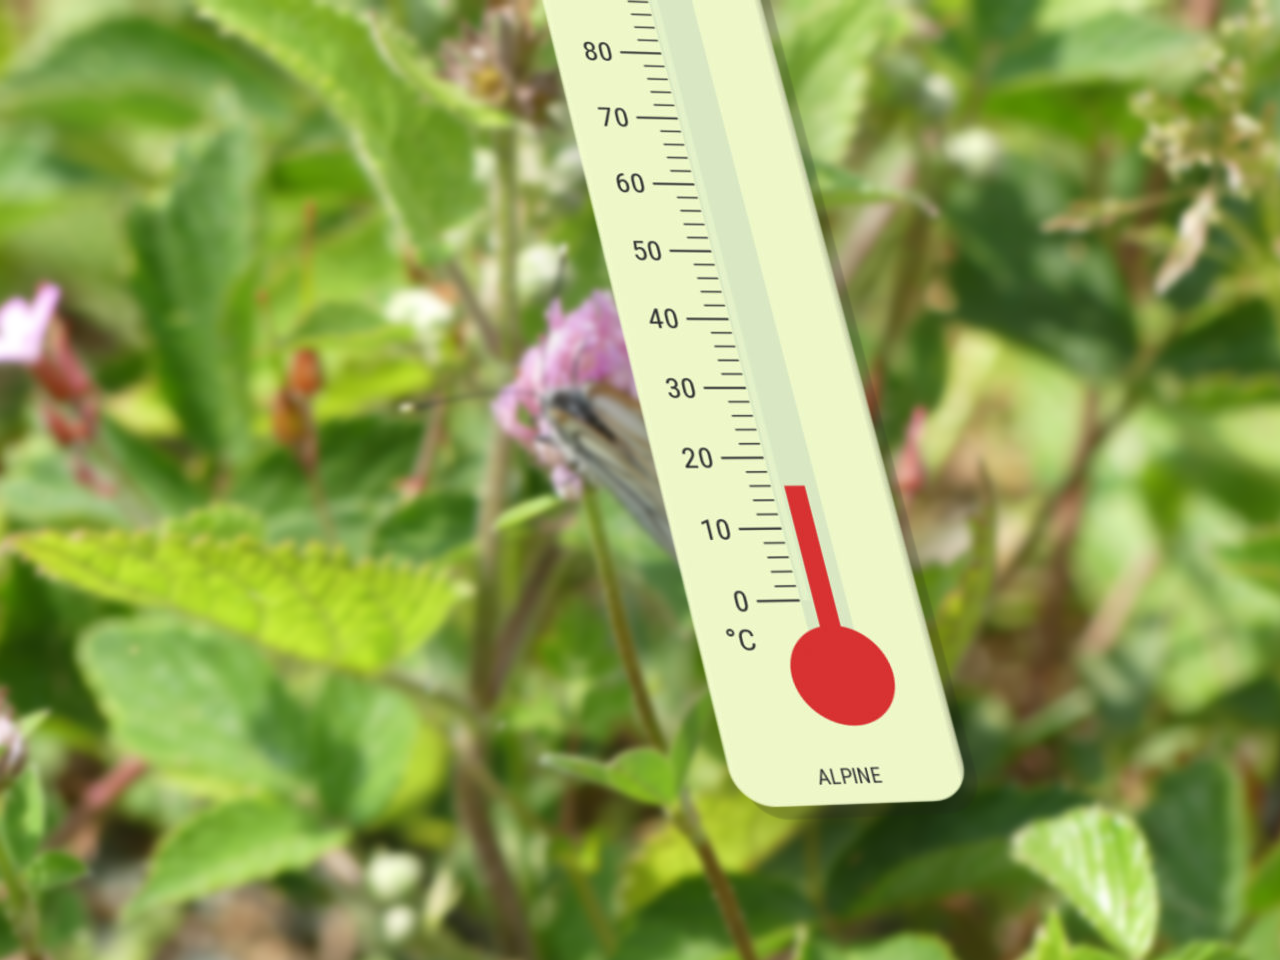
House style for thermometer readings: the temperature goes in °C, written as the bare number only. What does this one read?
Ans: 16
